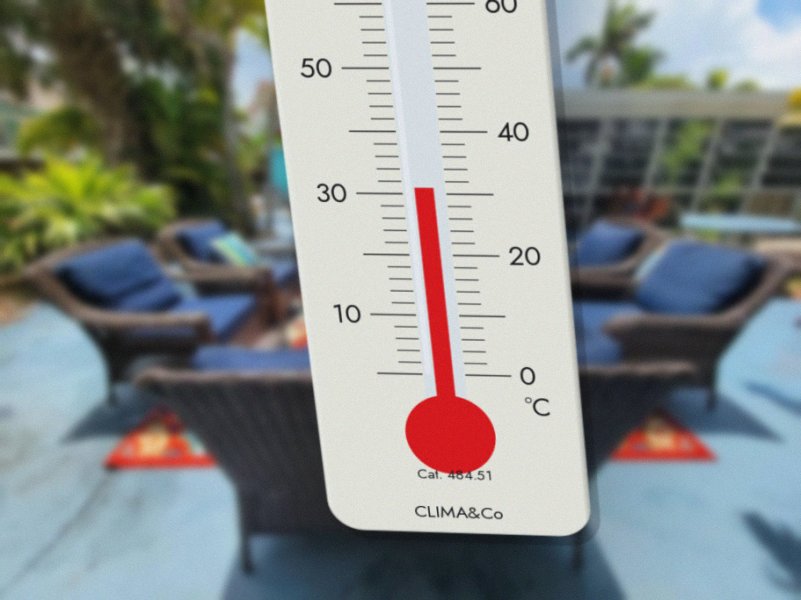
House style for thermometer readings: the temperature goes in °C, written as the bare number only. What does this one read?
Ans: 31
